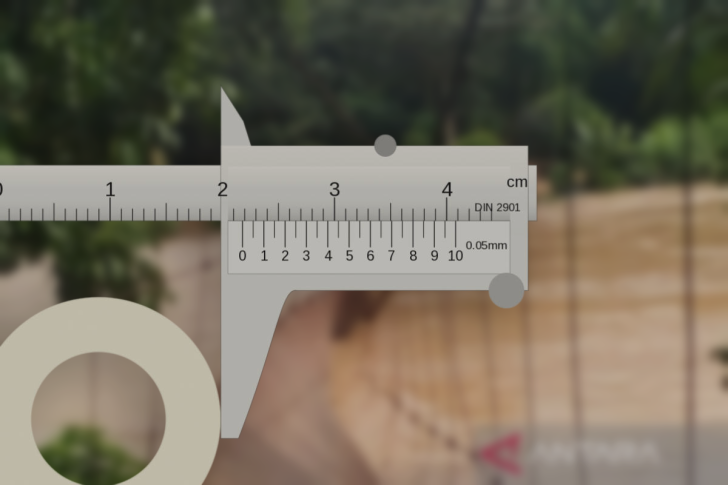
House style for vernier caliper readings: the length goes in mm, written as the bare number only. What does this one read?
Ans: 21.8
